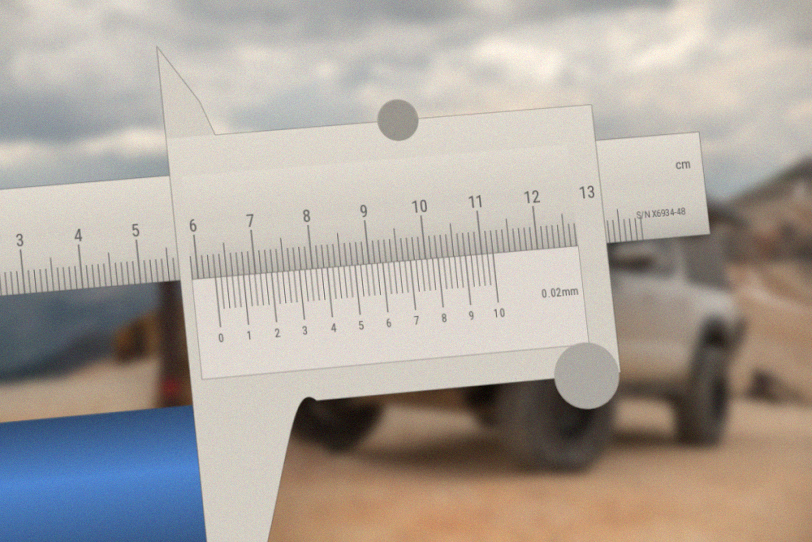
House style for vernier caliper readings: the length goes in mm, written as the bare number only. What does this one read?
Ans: 63.0
